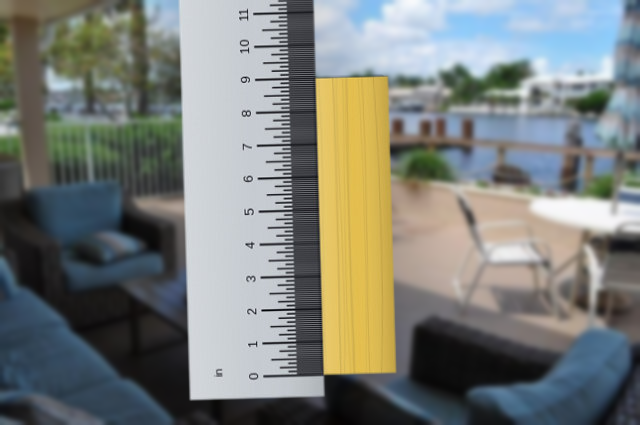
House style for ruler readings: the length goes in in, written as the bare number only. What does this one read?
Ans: 9
